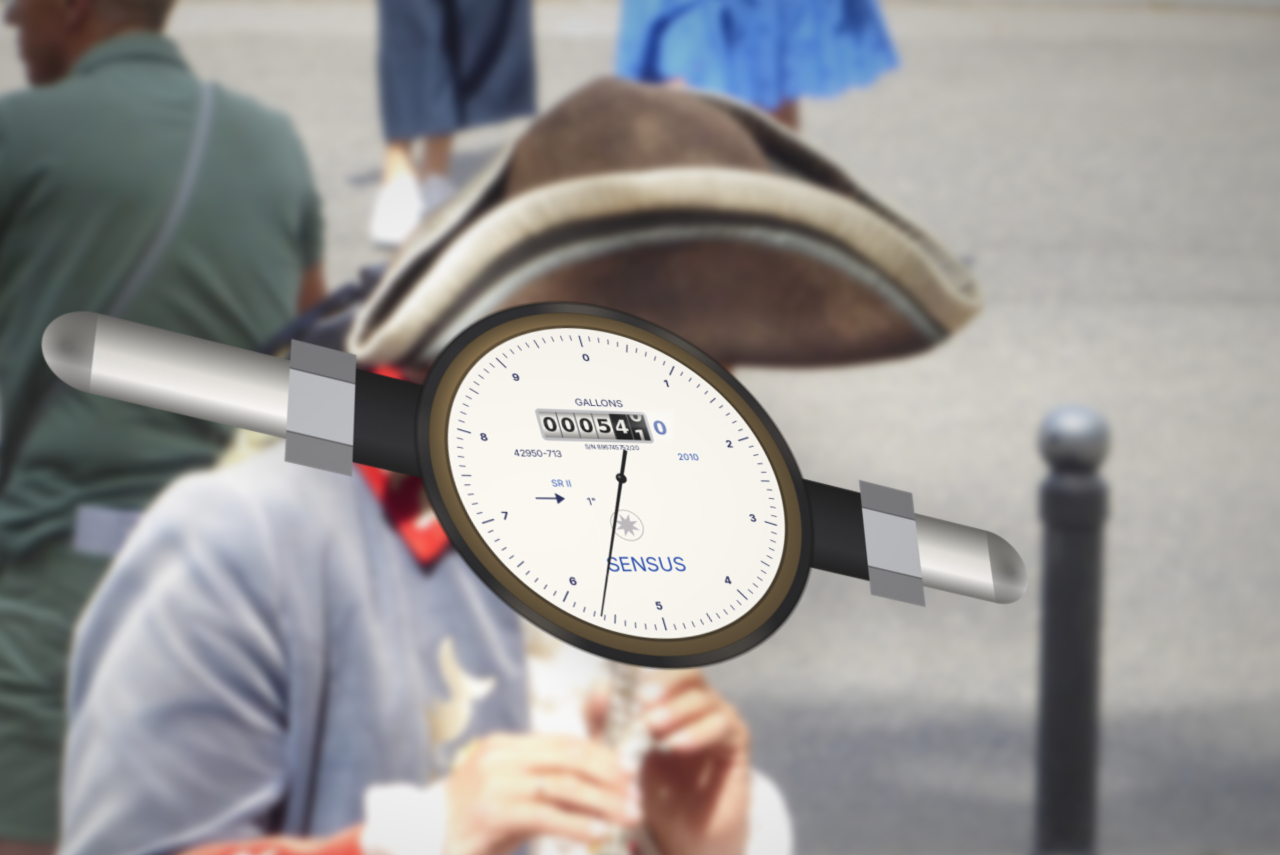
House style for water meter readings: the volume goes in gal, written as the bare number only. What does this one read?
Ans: 5405.6
